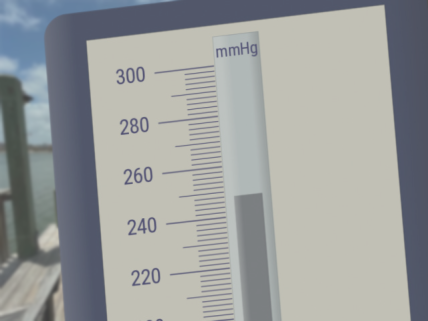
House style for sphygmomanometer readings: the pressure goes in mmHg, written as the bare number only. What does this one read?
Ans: 248
